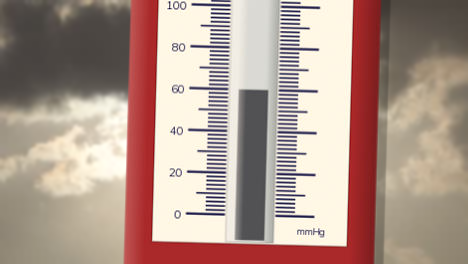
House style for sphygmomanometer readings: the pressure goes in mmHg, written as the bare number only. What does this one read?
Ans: 60
